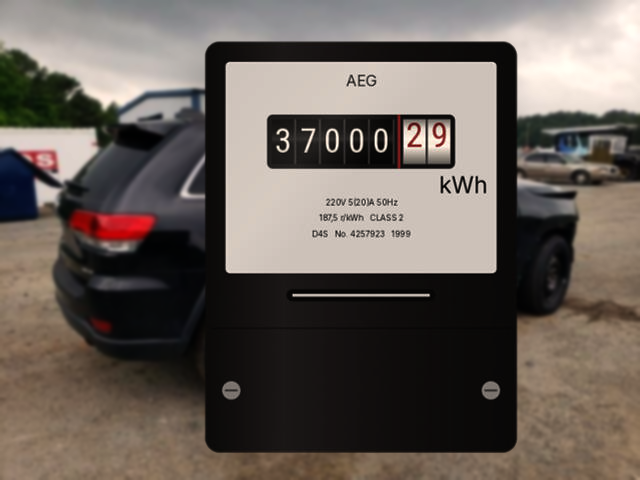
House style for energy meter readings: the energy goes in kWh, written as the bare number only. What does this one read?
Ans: 37000.29
